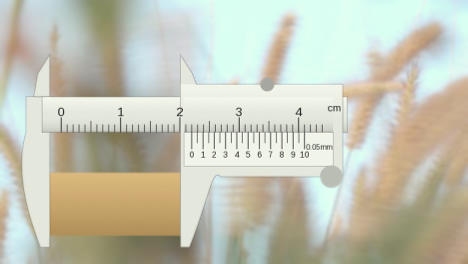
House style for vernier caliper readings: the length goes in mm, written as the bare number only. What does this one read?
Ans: 22.0
